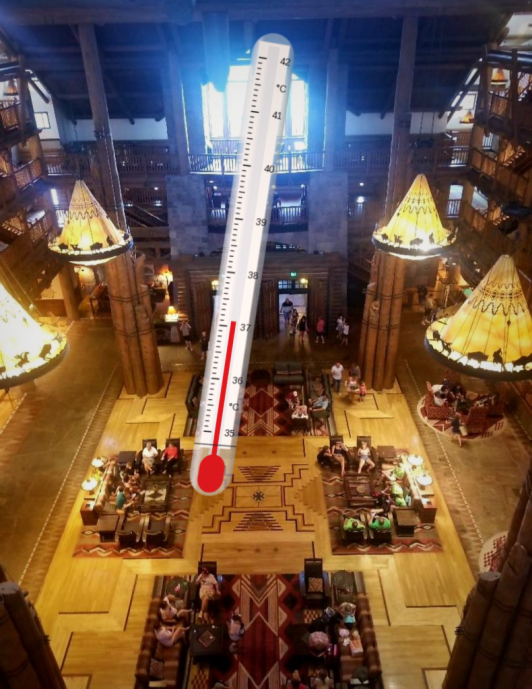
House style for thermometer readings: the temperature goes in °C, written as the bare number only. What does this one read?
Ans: 37.1
